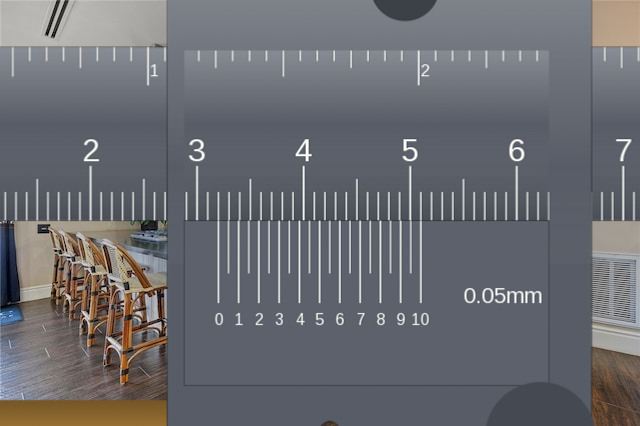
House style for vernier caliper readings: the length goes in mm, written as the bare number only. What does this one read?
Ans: 32.0
